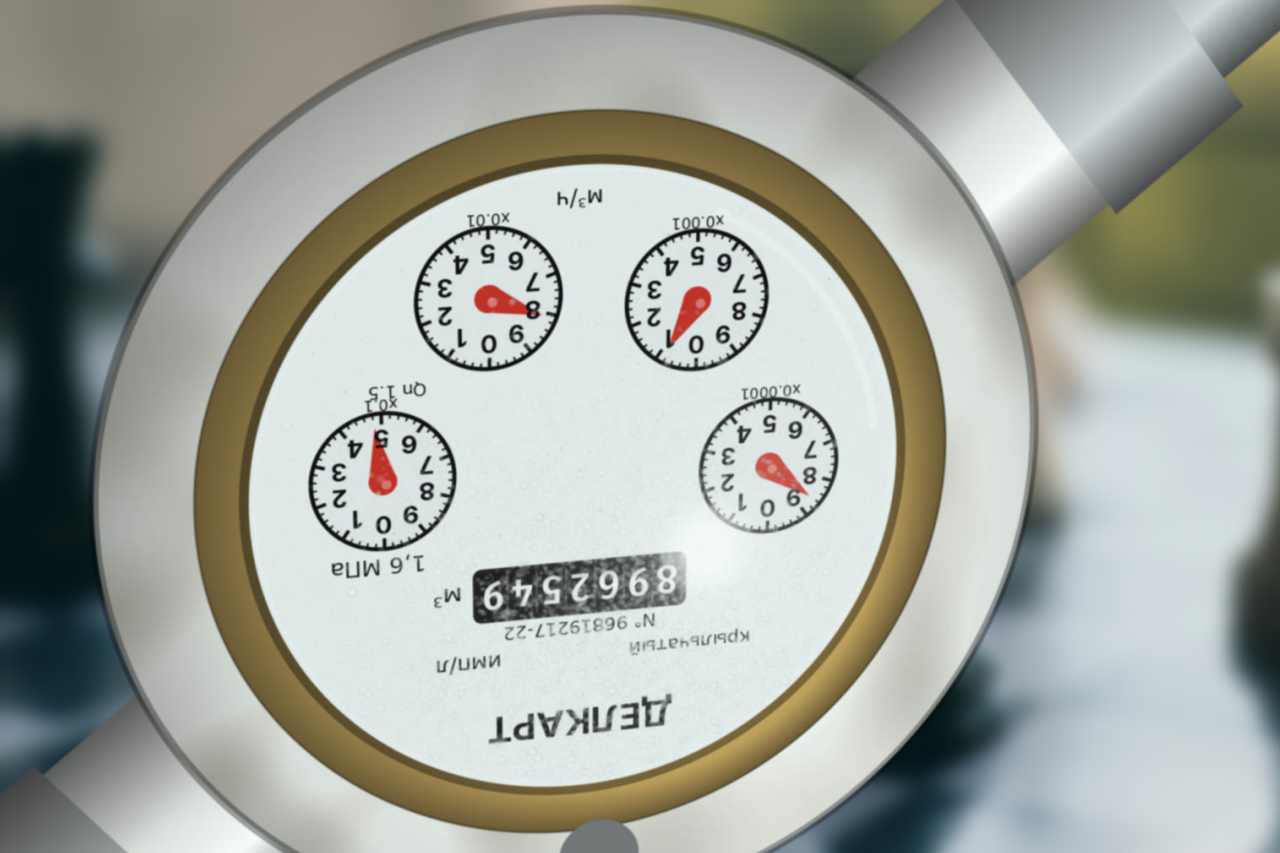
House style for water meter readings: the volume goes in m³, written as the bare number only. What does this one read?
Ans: 8962549.4808
